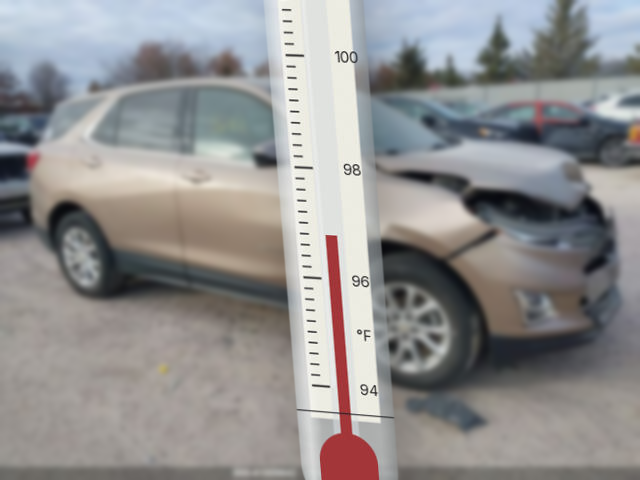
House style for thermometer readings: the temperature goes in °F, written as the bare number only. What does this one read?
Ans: 96.8
